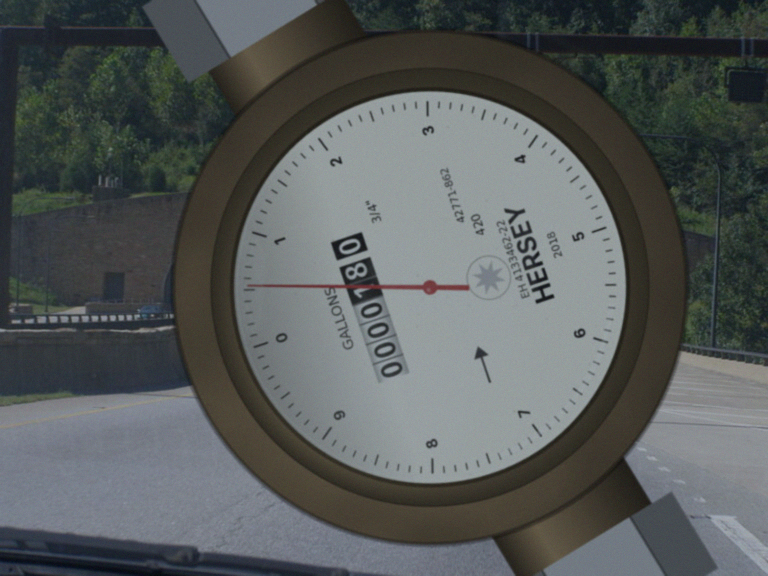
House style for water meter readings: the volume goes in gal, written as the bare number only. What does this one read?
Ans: 180.5
